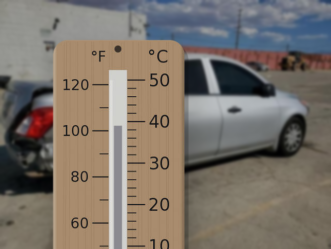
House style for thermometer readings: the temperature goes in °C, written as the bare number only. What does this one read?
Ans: 39
